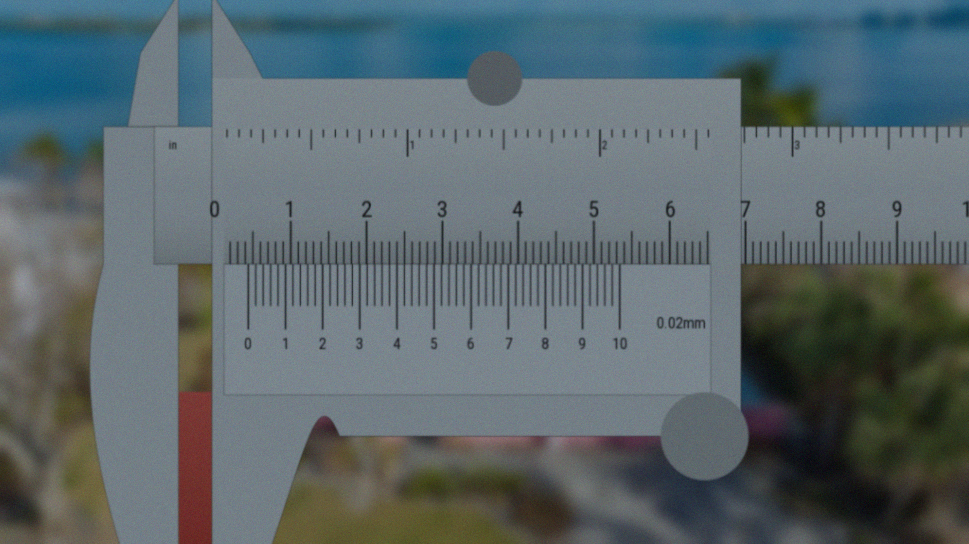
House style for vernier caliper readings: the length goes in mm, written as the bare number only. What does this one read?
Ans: 4.4
